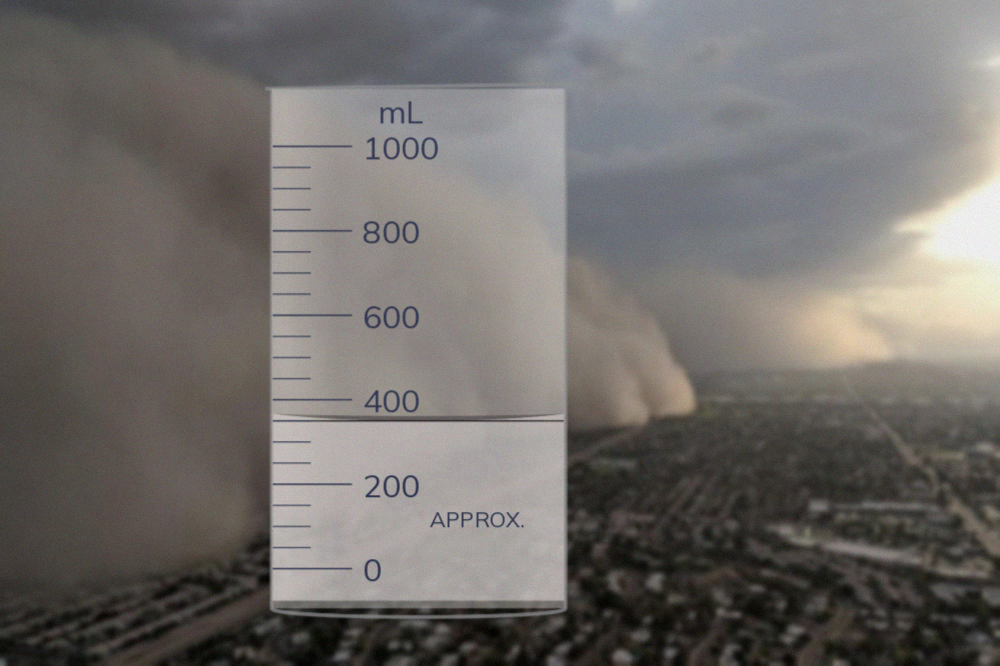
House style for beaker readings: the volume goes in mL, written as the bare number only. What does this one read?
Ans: 350
